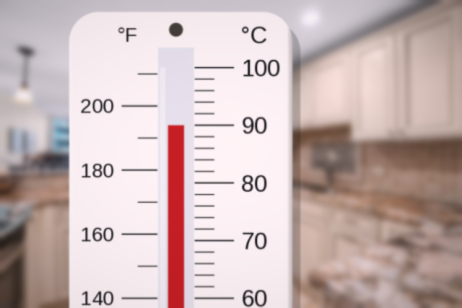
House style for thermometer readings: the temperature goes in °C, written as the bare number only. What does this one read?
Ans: 90
